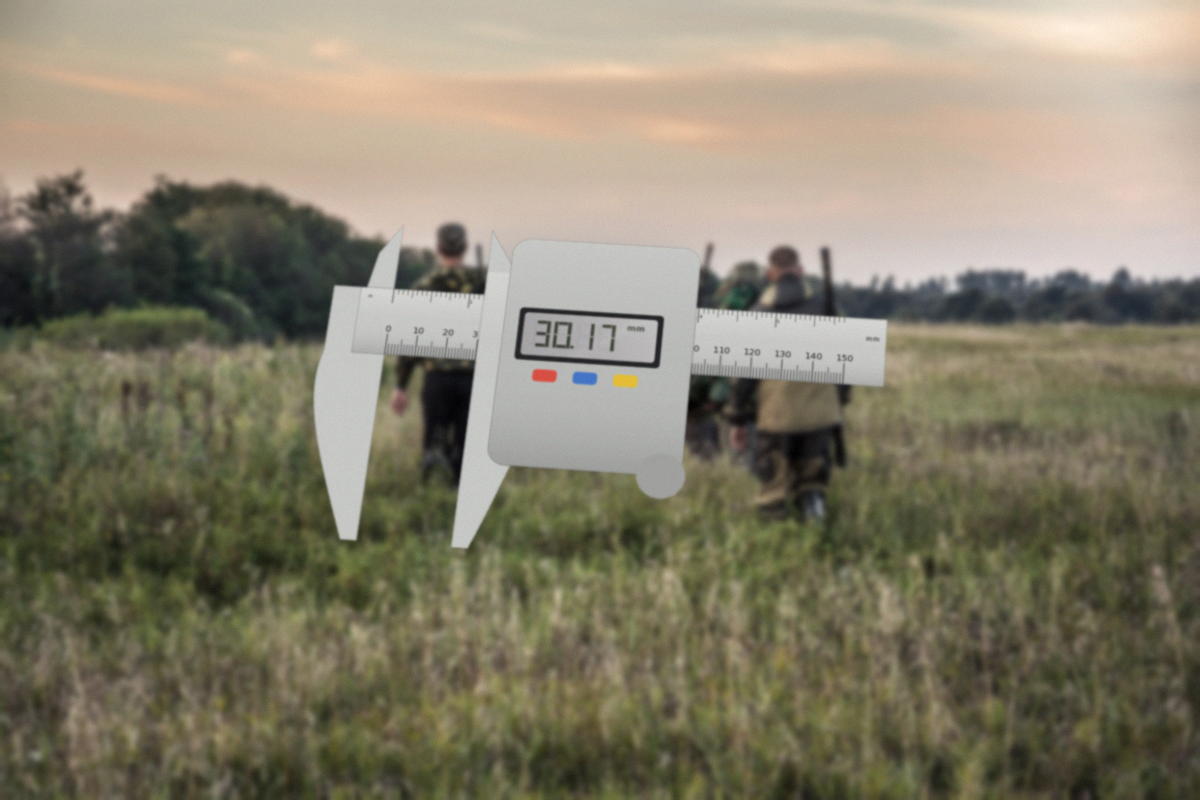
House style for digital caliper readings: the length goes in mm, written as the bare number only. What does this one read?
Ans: 30.17
